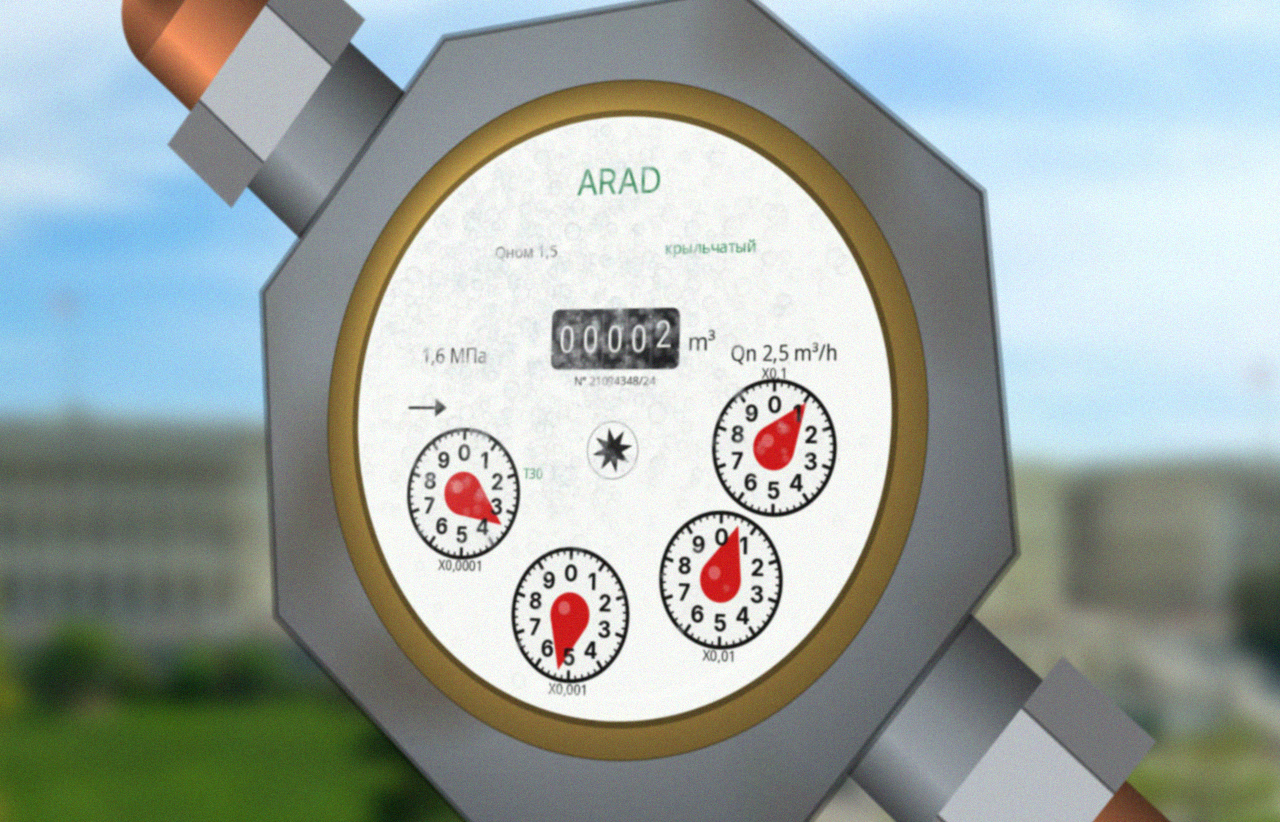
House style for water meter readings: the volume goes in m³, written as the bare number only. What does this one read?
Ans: 2.1053
